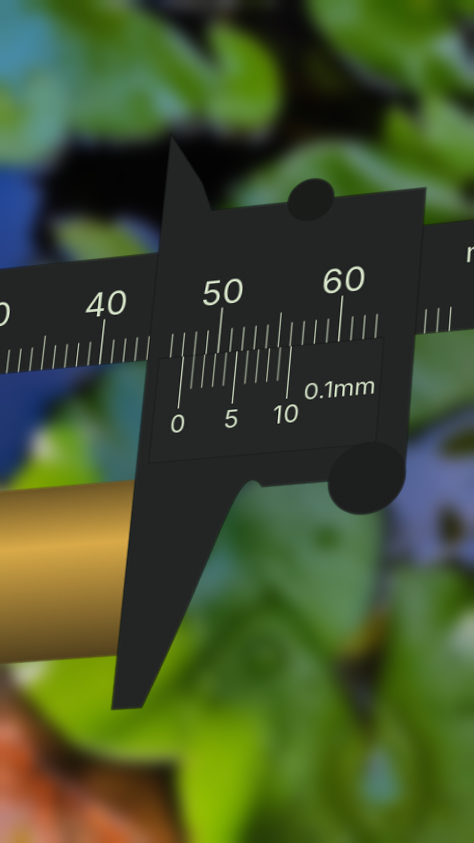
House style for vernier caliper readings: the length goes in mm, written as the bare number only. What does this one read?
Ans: 47.1
